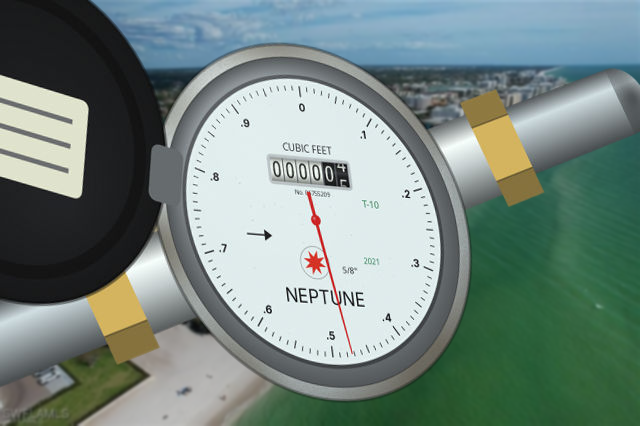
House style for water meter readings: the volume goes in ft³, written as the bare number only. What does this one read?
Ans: 4.47
